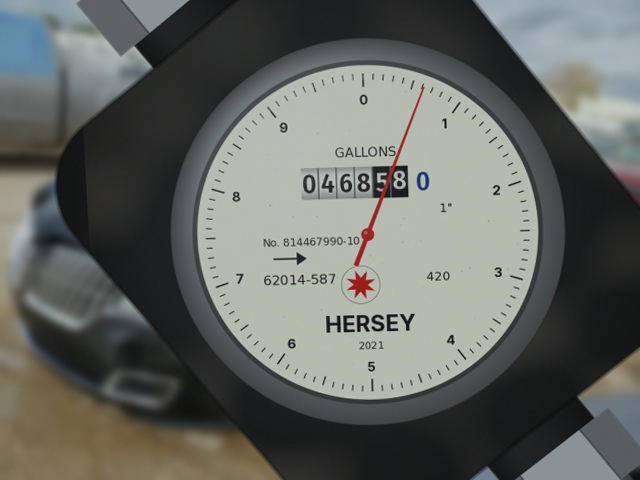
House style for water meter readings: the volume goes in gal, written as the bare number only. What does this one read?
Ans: 468580.6
